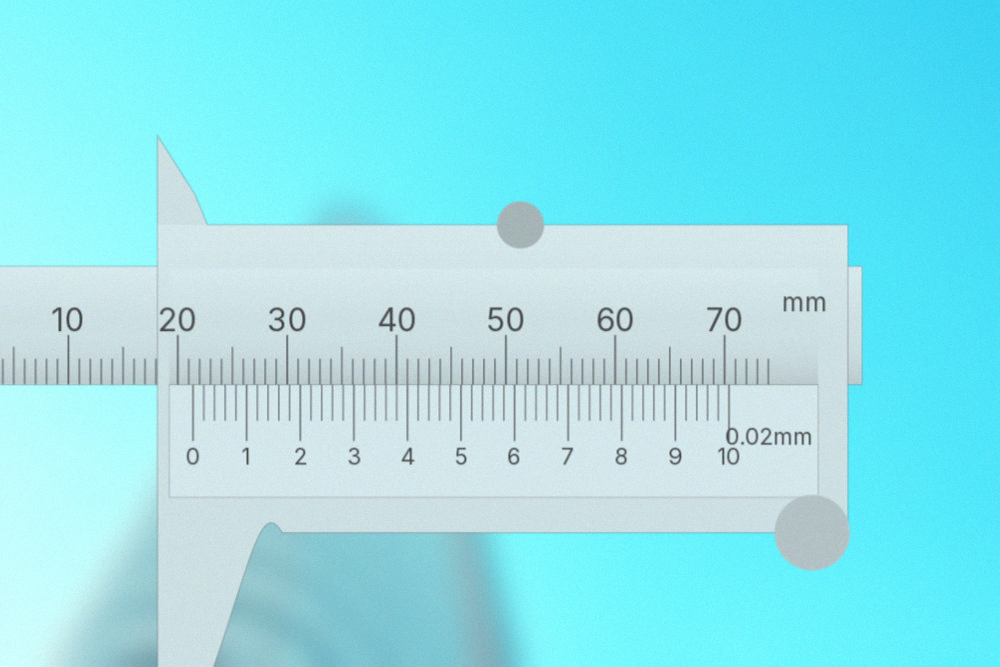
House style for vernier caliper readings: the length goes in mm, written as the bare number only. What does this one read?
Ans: 21.4
